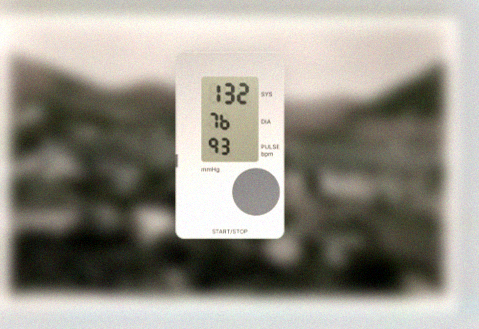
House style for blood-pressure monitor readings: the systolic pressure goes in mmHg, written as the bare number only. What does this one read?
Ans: 132
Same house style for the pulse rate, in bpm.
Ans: 93
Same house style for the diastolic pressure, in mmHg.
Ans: 76
